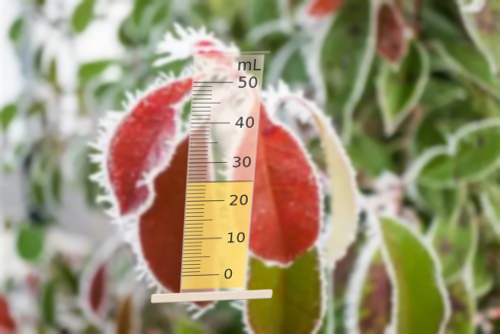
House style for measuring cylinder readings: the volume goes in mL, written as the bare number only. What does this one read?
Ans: 25
